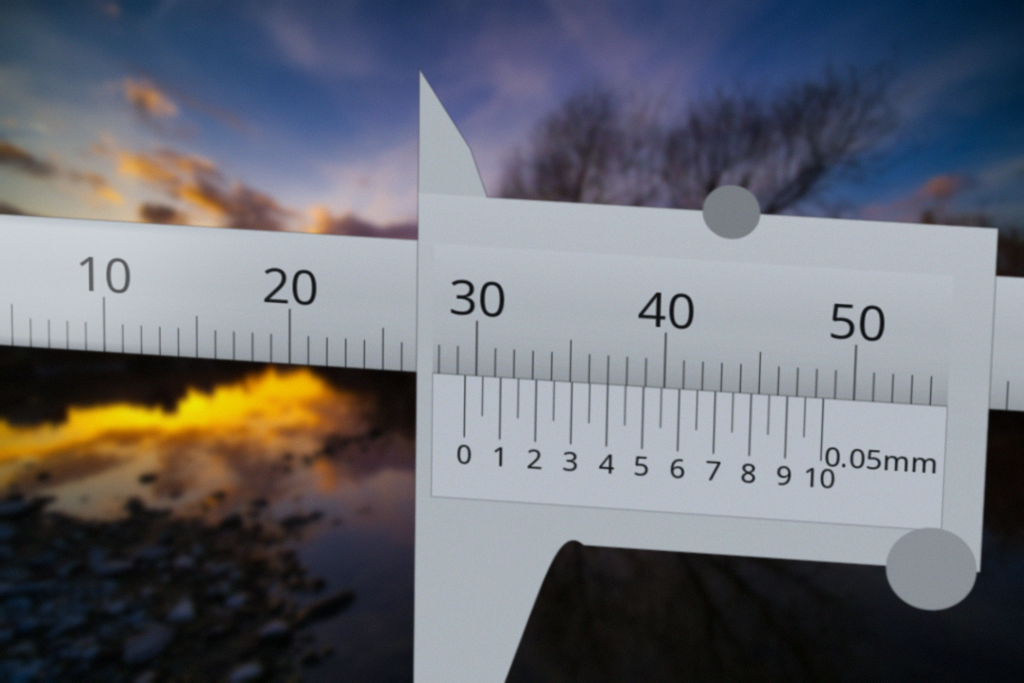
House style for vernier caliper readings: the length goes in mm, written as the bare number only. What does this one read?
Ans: 29.4
